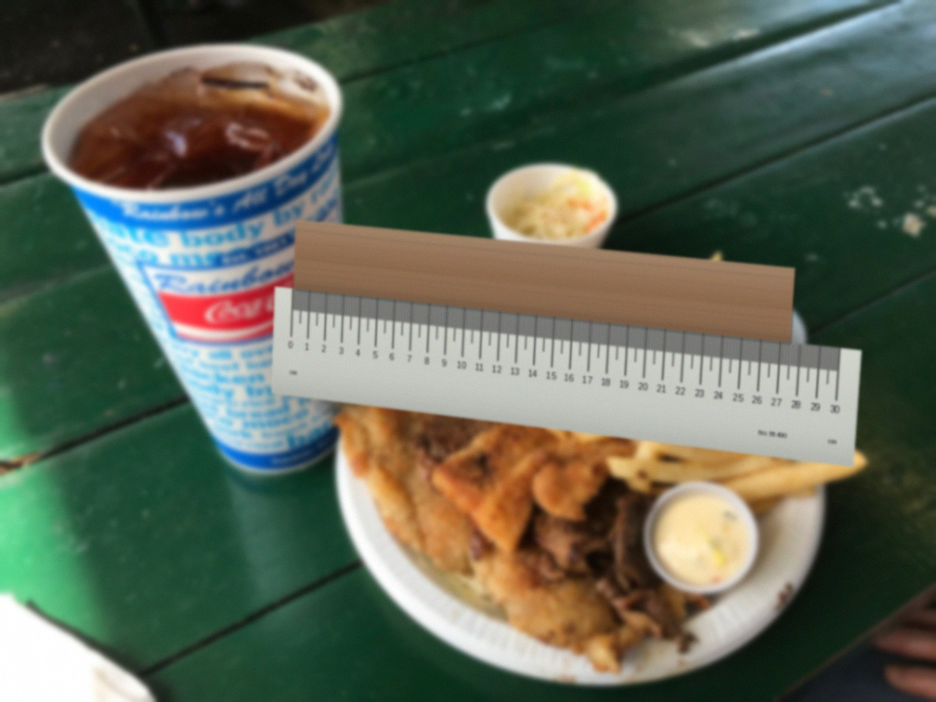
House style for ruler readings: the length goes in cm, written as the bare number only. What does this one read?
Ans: 27.5
